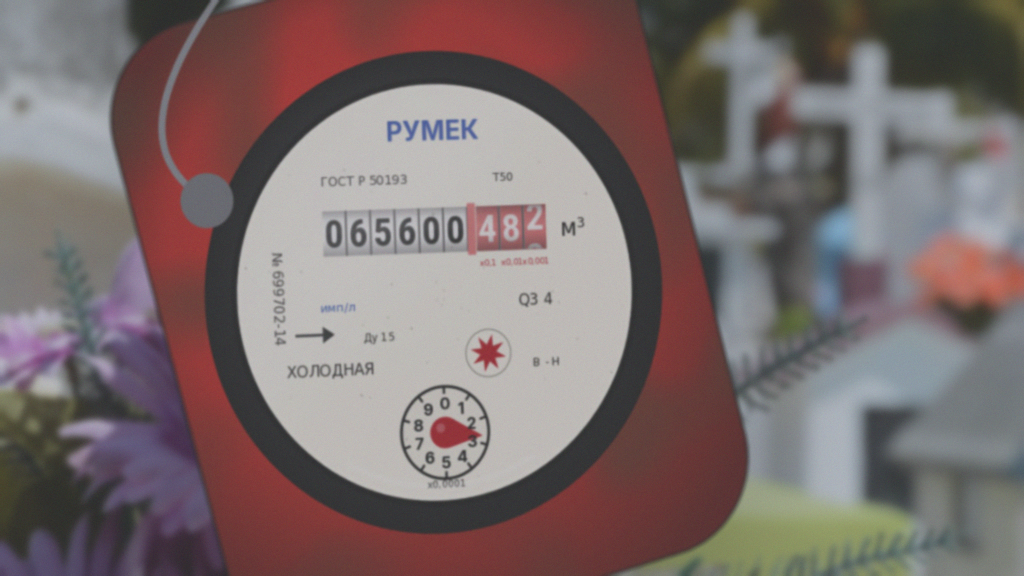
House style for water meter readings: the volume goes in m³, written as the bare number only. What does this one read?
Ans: 65600.4822
